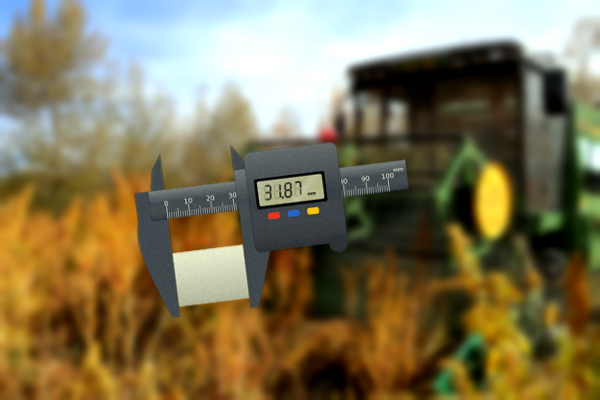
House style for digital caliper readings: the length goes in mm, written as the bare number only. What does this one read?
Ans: 31.87
